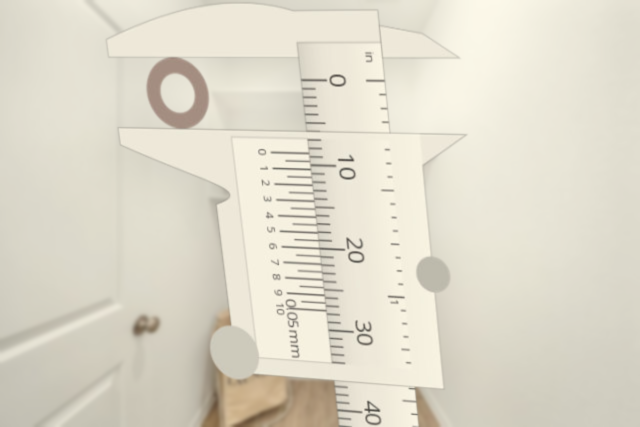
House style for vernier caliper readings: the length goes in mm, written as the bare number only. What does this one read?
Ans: 8.6
